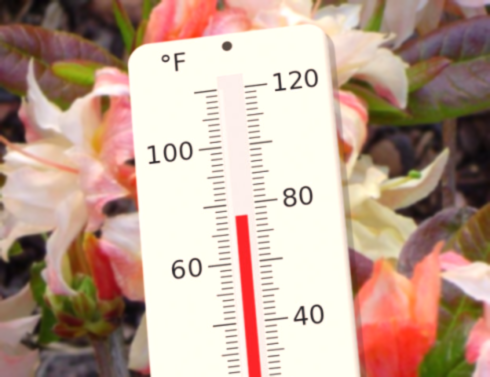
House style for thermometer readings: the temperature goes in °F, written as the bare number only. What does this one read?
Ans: 76
